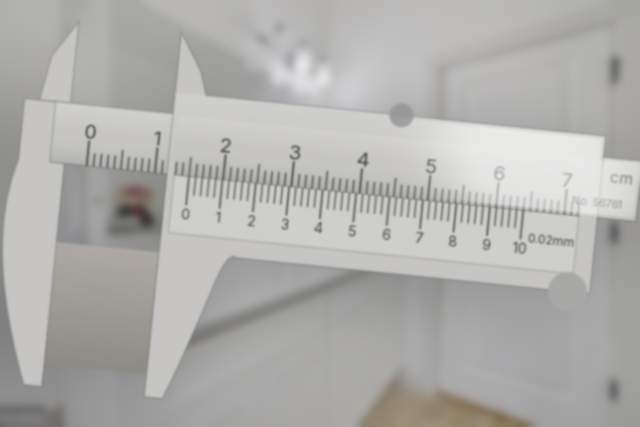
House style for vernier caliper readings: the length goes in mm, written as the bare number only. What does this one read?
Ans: 15.0
